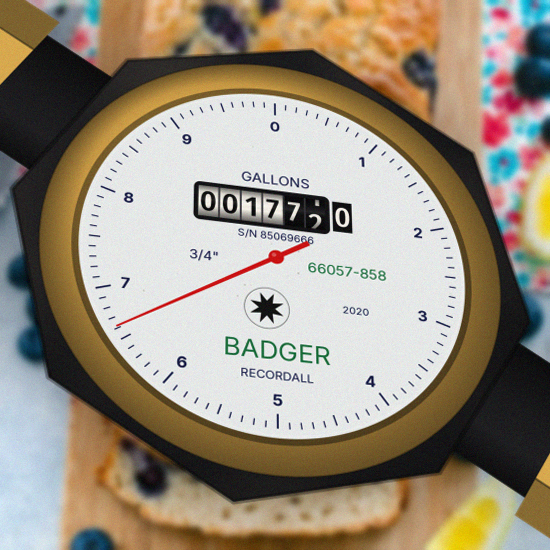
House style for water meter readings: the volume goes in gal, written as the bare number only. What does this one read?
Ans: 17716.6
